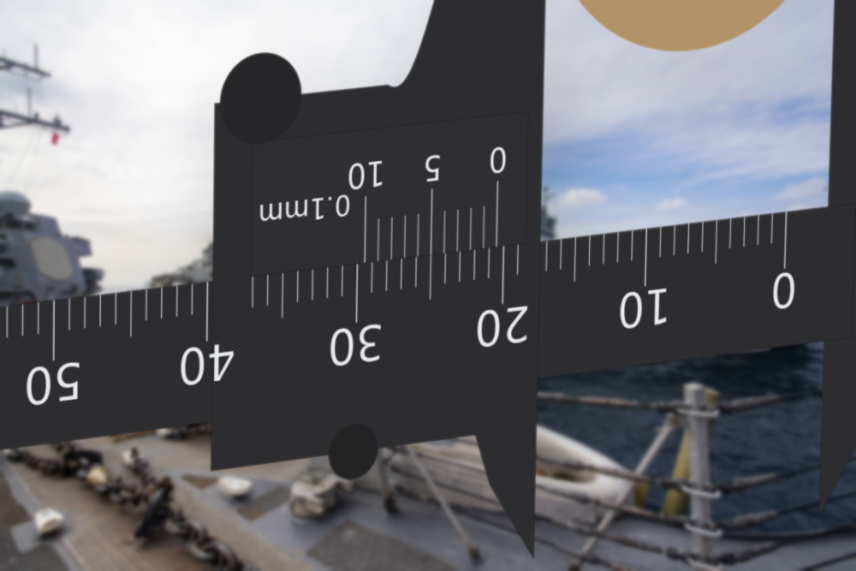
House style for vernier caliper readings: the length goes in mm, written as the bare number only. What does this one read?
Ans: 20.5
